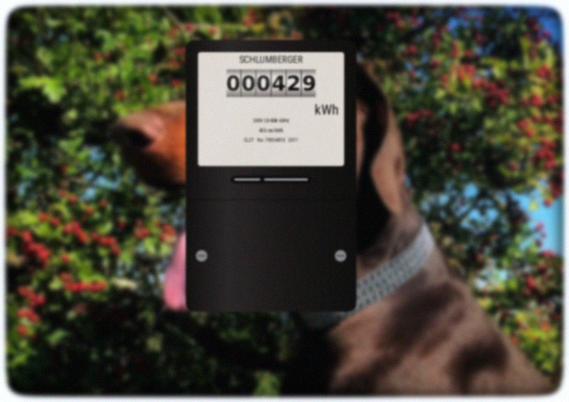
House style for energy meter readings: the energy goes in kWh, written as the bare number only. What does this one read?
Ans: 429
